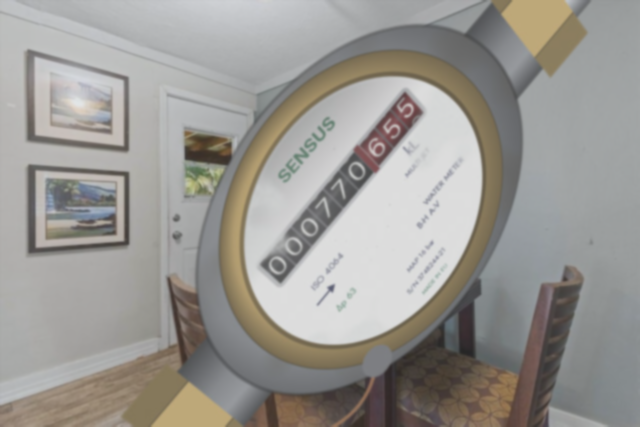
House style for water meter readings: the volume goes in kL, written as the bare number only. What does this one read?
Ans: 770.655
